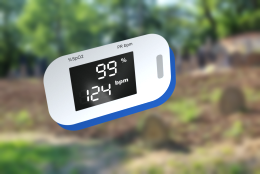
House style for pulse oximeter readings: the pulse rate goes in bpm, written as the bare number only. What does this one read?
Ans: 124
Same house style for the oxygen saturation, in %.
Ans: 99
